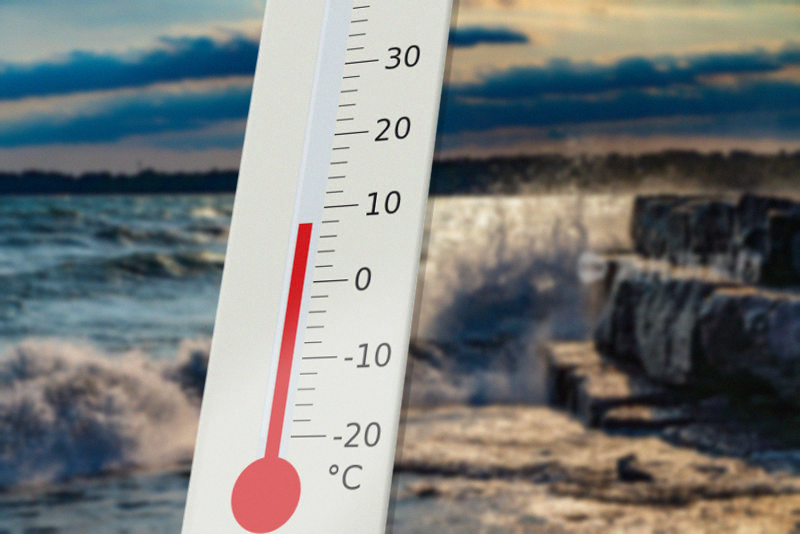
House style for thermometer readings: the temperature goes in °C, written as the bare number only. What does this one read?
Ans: 8
